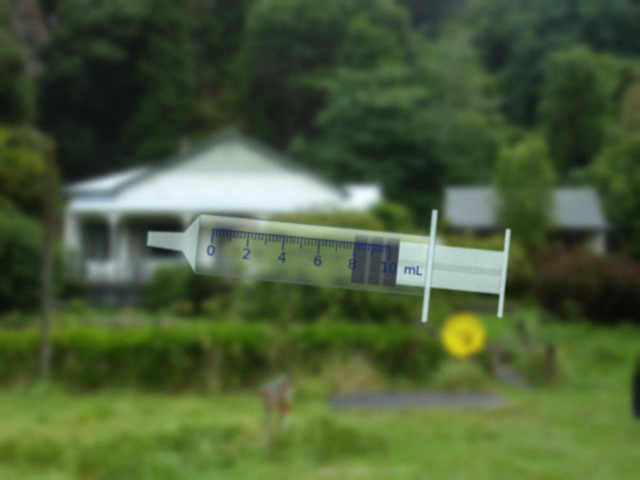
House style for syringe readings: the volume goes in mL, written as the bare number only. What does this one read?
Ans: 8
